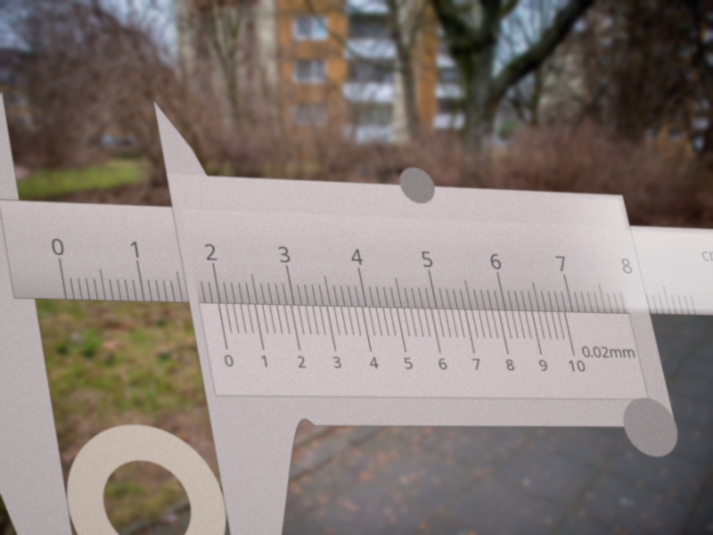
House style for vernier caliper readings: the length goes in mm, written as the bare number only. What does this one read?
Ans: 19.8
